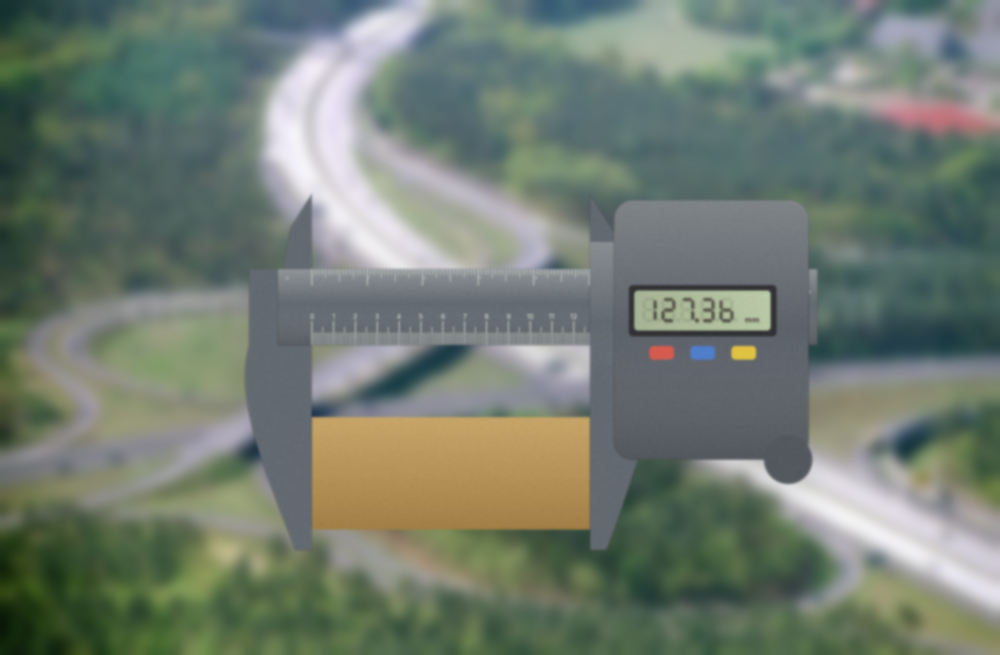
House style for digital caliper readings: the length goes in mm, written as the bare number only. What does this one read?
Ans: 127.36
